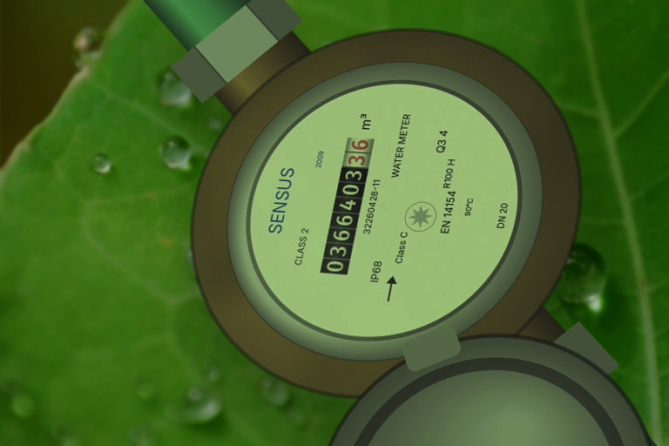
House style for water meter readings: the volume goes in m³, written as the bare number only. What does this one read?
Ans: 366403.36
